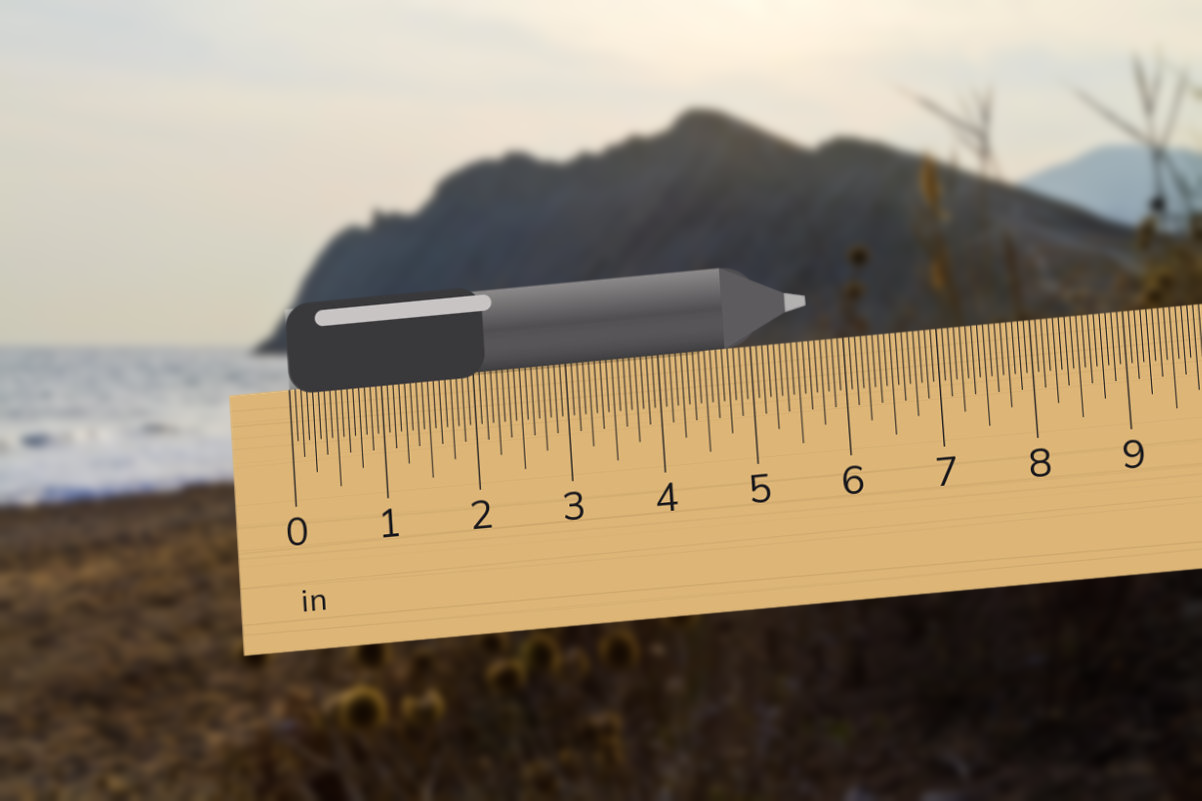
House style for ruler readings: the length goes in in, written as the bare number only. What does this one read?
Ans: 5.625
